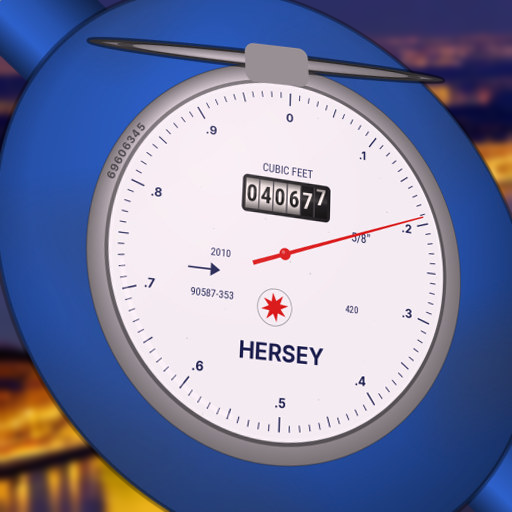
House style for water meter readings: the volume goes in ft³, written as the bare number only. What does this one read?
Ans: 40677.19
